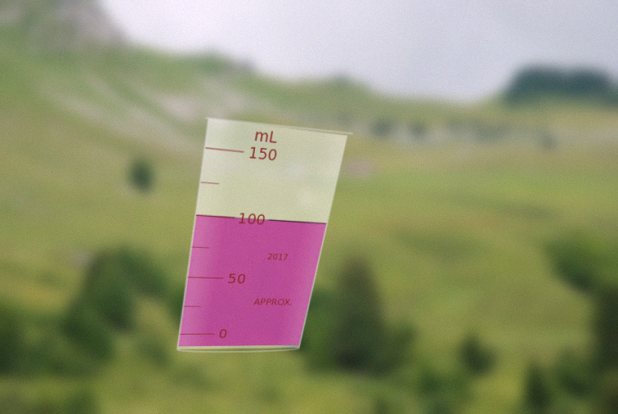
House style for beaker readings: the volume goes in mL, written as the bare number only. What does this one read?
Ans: 100
